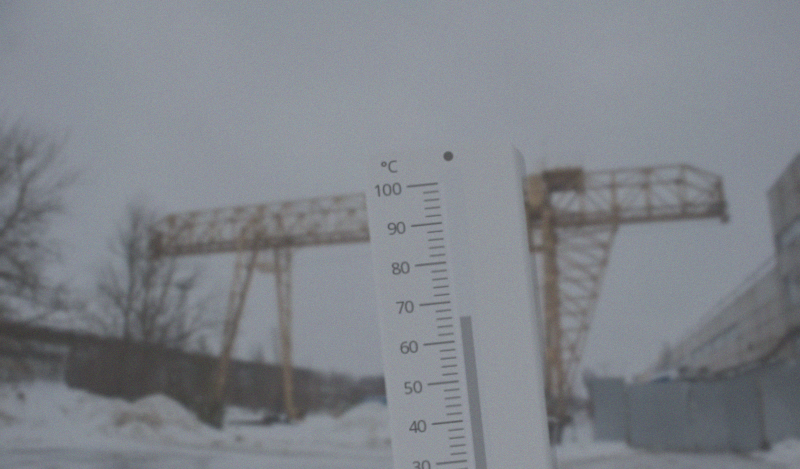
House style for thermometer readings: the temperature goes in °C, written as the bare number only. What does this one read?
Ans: 66
